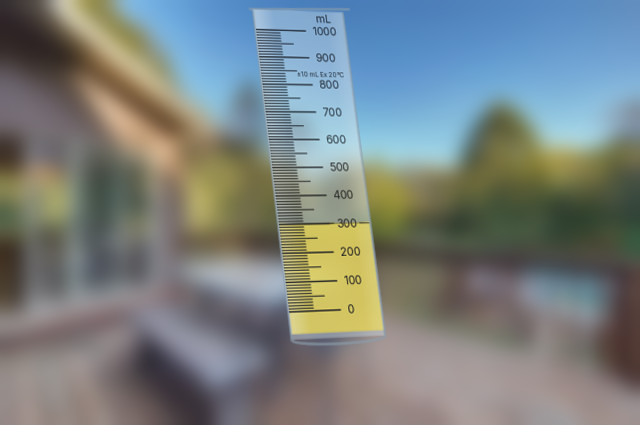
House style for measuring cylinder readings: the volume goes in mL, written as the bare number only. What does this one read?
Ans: 300
